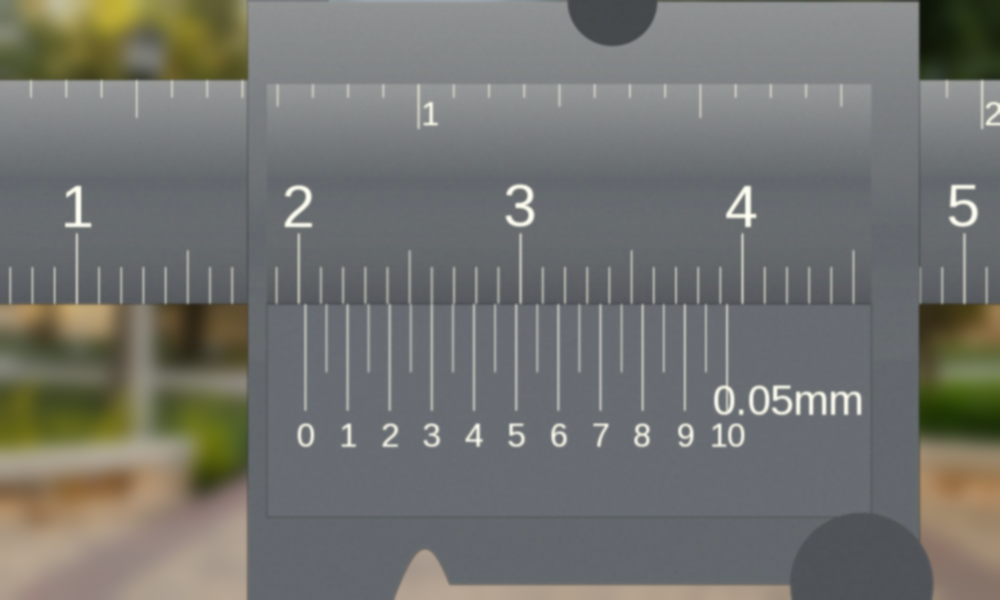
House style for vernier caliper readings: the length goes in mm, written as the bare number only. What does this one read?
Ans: 20.3
